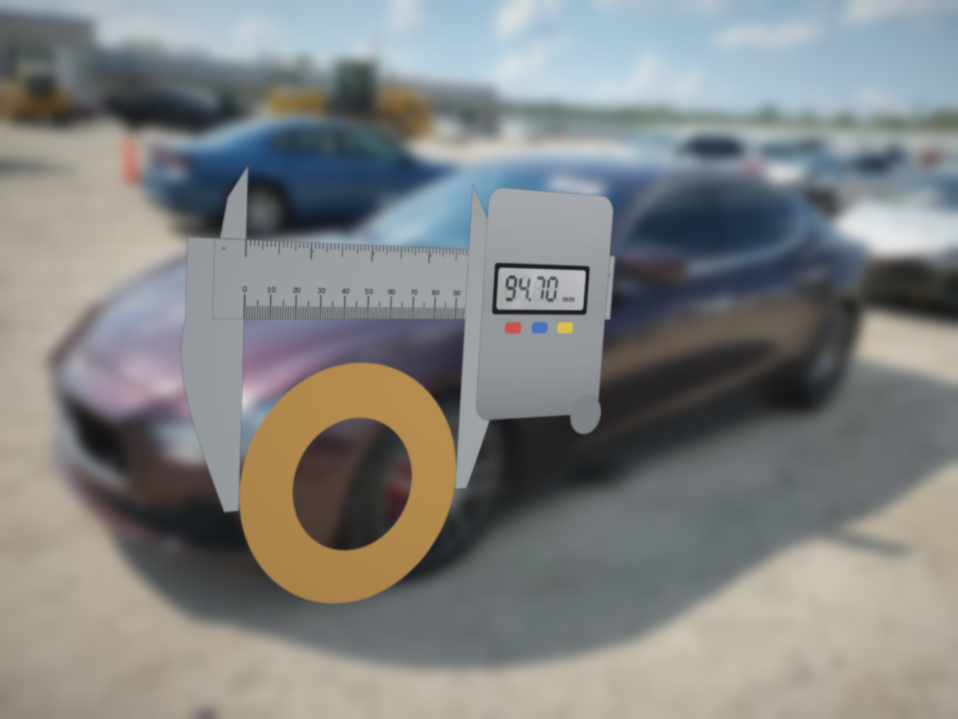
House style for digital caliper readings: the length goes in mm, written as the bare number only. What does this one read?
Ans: 94.70
